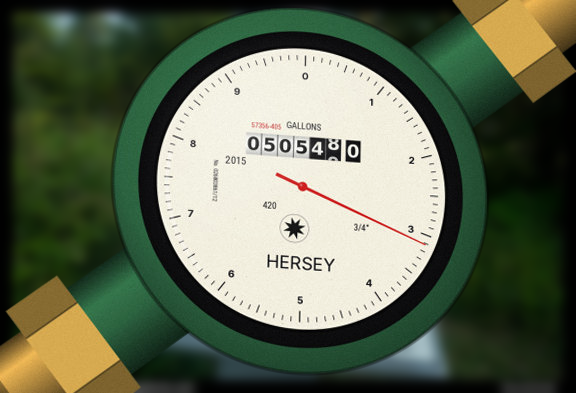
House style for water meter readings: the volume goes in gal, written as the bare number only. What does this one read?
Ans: 505483.1
